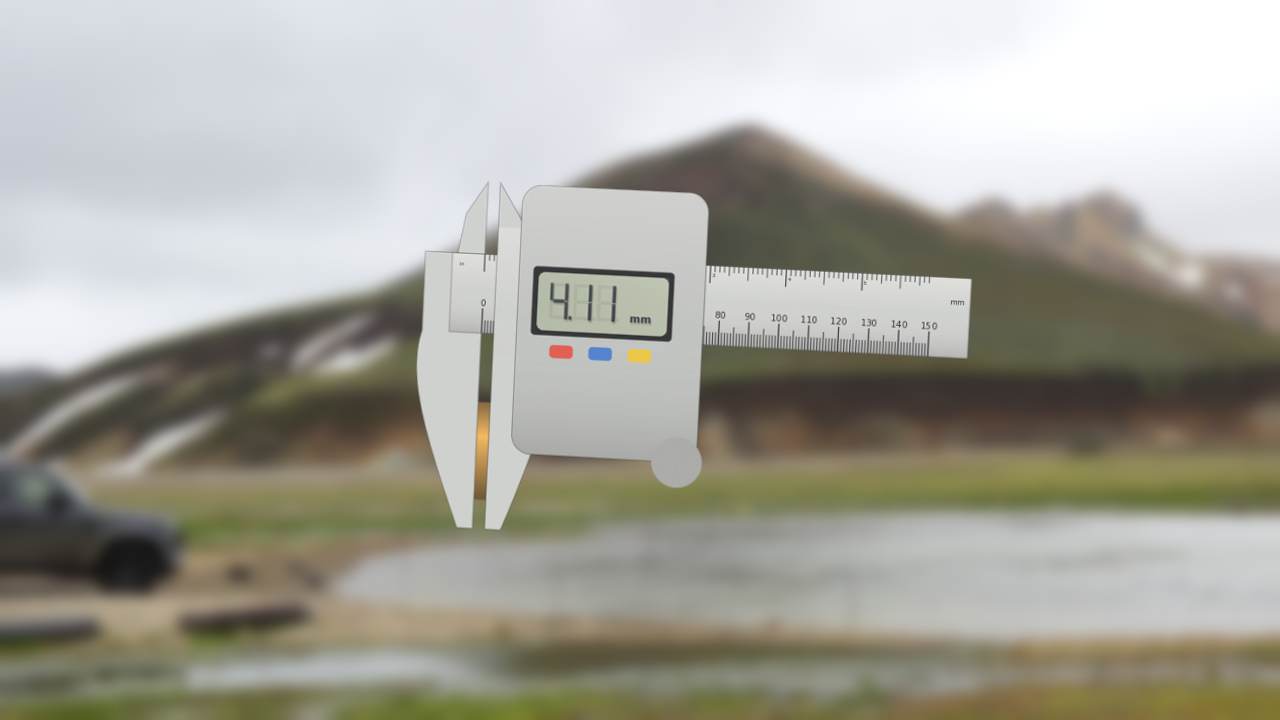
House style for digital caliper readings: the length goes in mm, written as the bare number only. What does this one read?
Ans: 4.11
